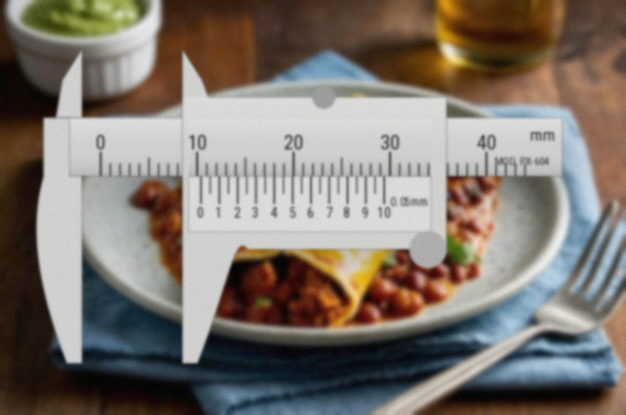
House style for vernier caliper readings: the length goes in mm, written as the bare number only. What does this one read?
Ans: 10.4
